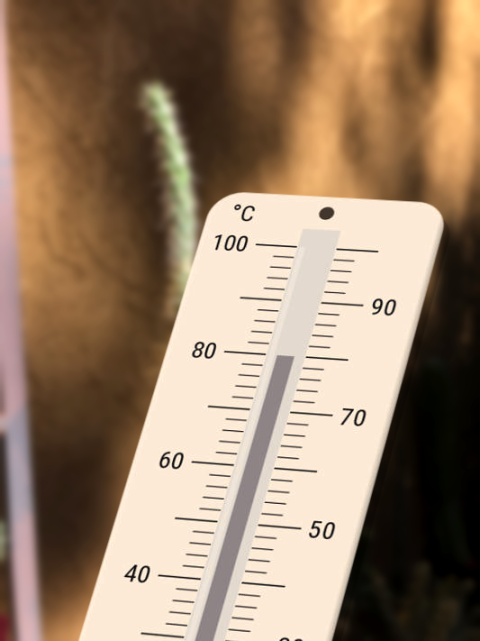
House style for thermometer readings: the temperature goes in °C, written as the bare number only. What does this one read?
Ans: 80
